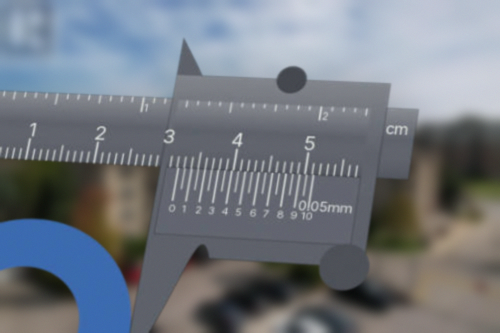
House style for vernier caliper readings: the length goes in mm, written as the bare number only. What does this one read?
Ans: 32.2
